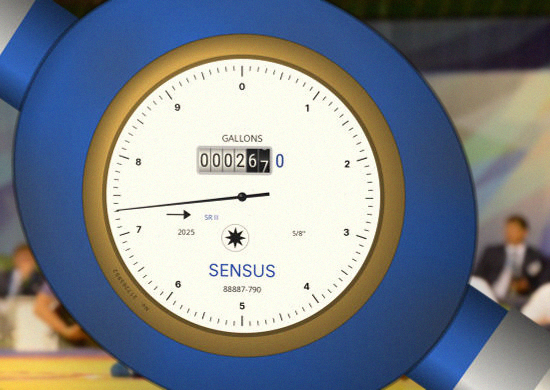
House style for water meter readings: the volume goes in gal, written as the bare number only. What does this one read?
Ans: 2667.3
